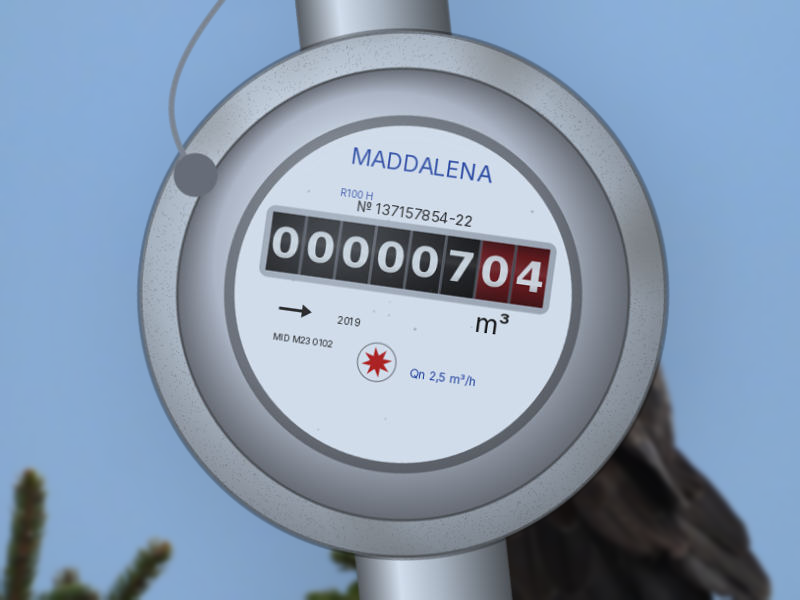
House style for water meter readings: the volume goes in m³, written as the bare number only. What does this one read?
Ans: 7.04
